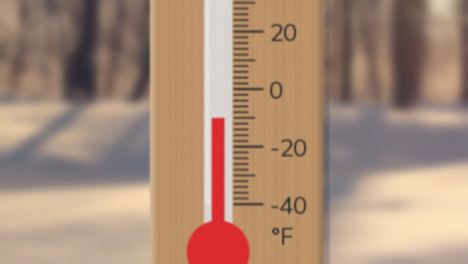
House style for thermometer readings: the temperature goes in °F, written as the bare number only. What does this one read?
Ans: -10
